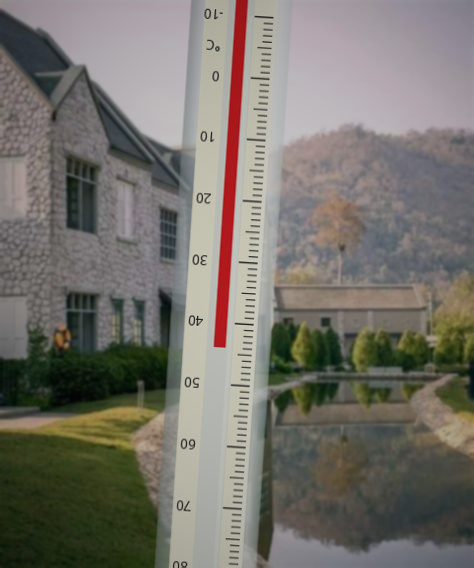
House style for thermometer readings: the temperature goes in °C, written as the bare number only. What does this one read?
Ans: 44
